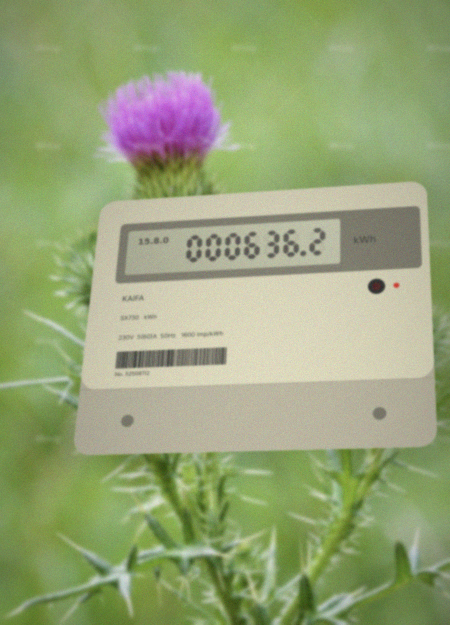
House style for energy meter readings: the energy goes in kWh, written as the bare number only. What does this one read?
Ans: 636.2
